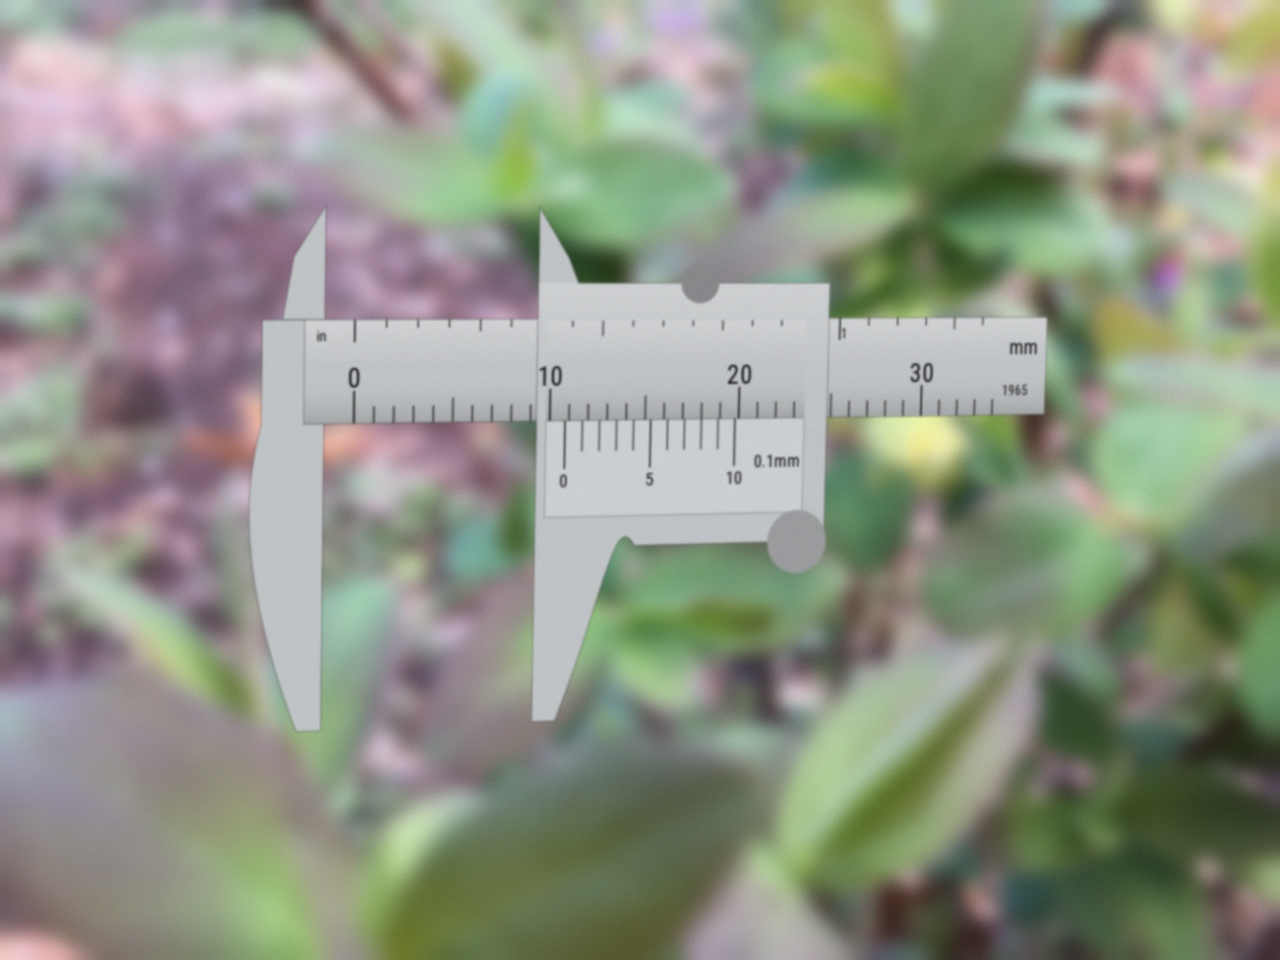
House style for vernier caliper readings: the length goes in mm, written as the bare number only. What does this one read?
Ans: 10.8
